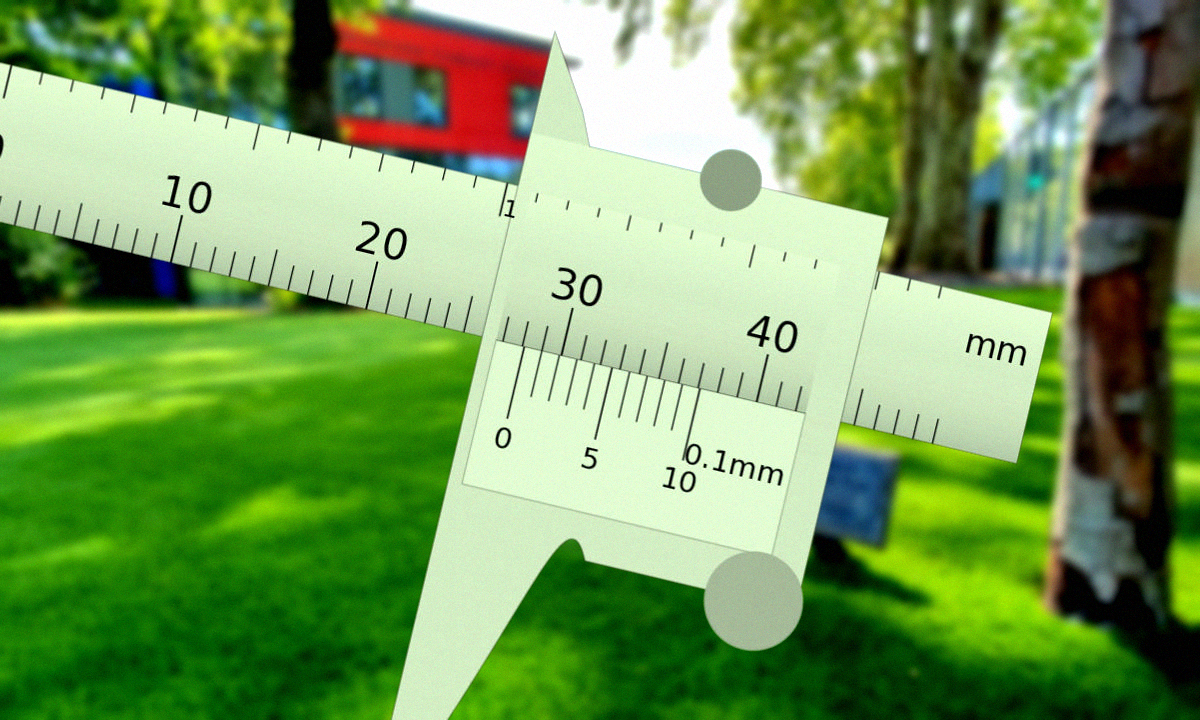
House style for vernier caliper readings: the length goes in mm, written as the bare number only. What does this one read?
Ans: 28.1
